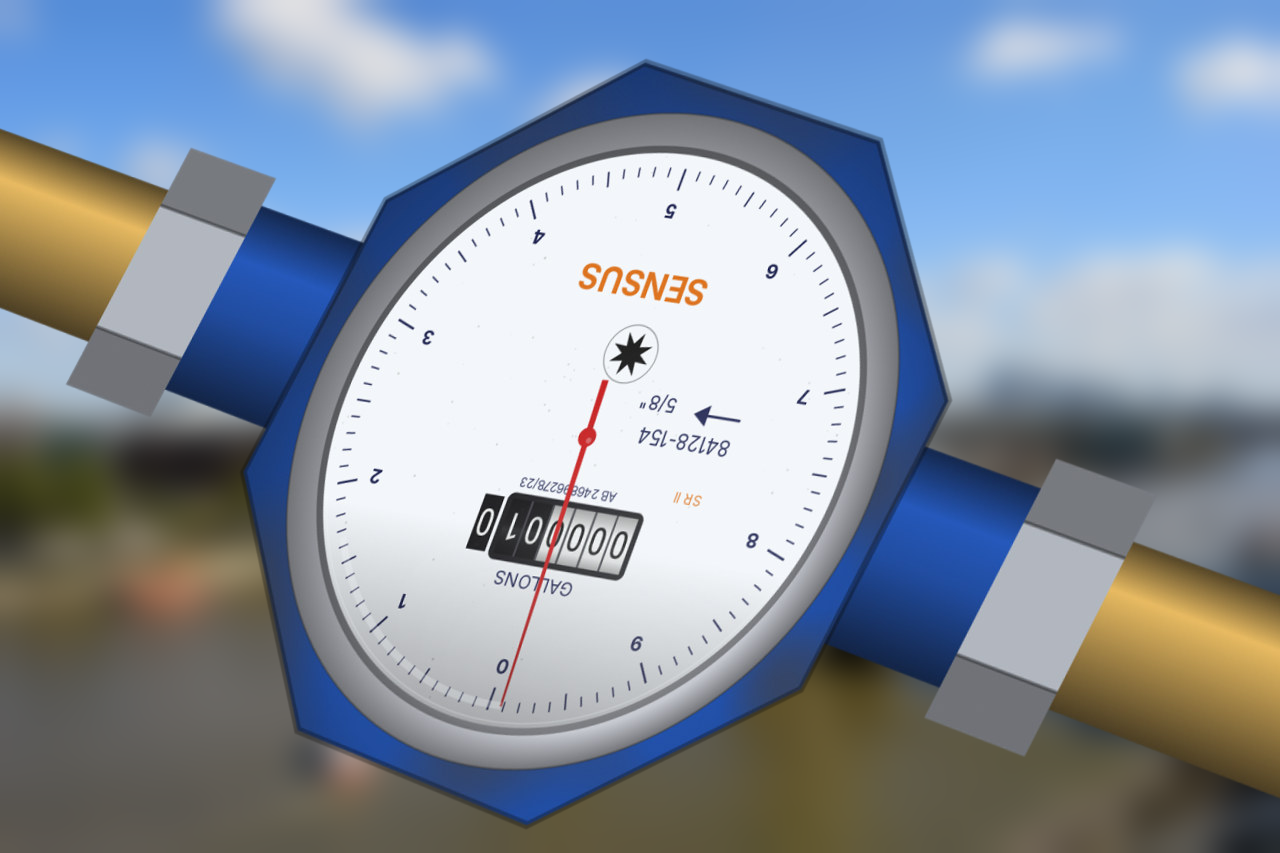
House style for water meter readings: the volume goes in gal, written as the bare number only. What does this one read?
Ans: 9.9
